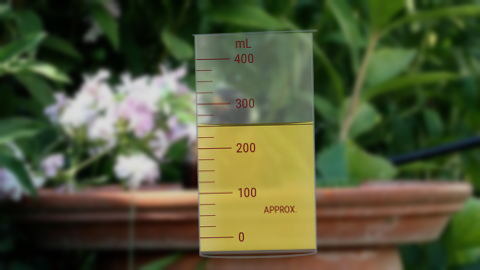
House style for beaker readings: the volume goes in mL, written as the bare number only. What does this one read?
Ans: 250
